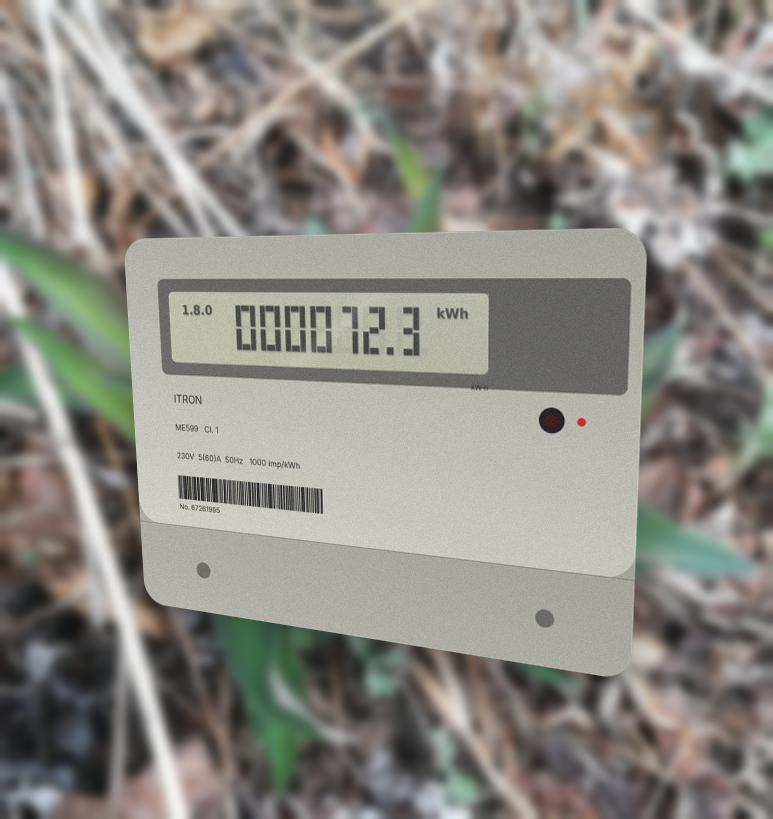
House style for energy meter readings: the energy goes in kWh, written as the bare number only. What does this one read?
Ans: 72.3
